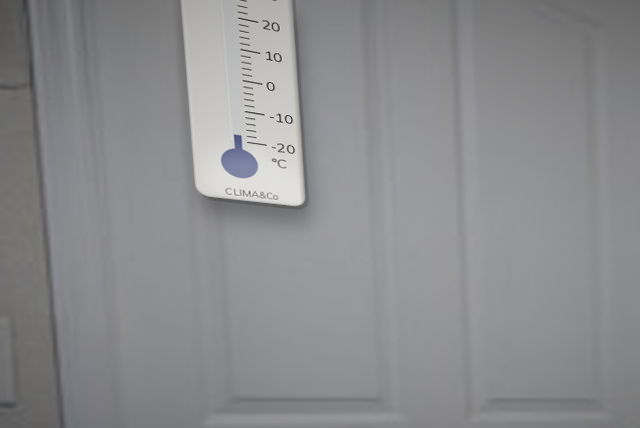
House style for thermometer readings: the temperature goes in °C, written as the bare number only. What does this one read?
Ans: -18
